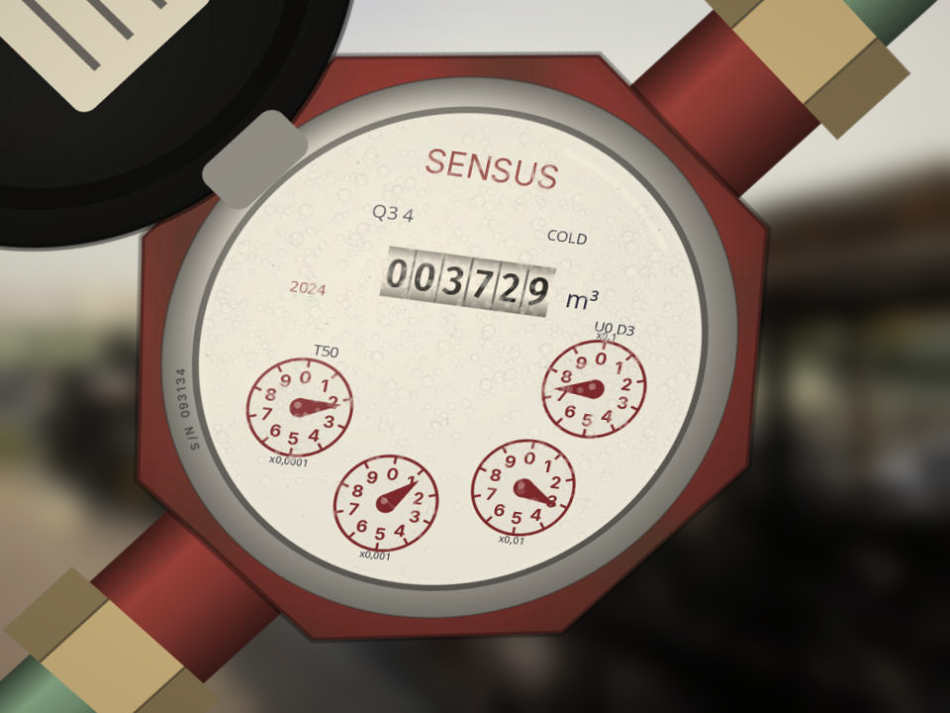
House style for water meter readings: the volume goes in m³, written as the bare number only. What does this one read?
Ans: 3729.7312
